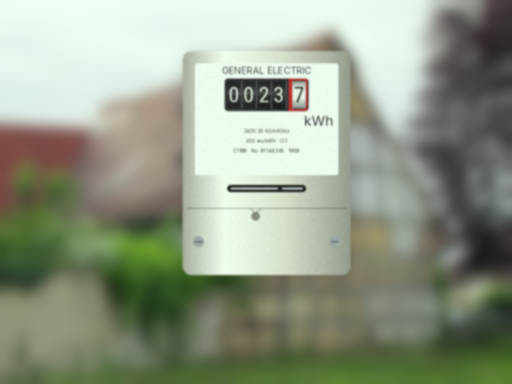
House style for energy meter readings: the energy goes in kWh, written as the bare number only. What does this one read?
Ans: 23.7
